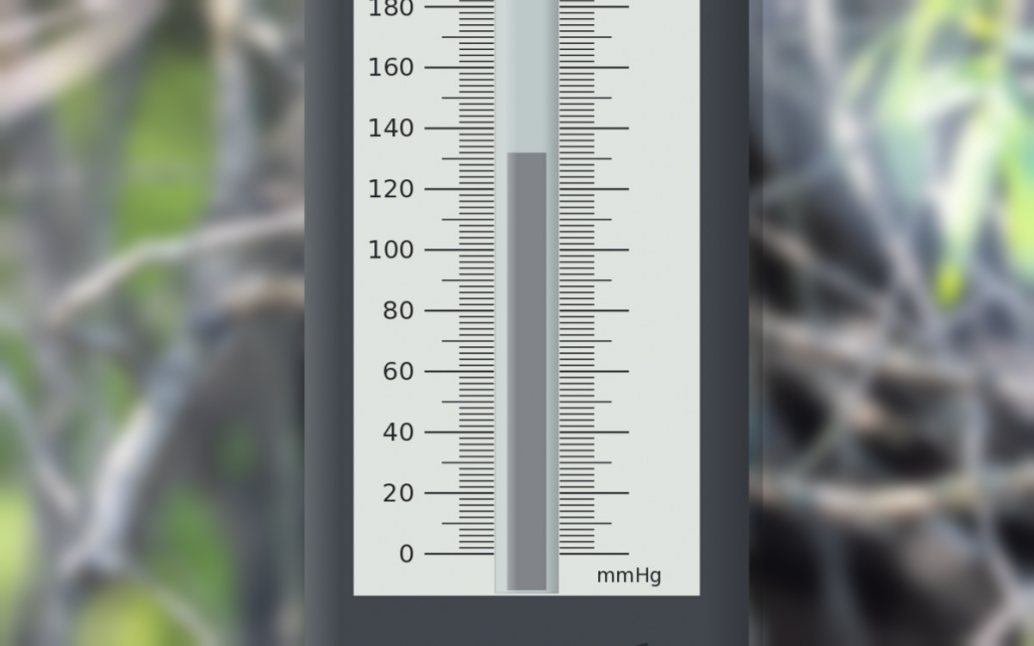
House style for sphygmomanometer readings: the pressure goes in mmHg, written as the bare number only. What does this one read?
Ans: 132
